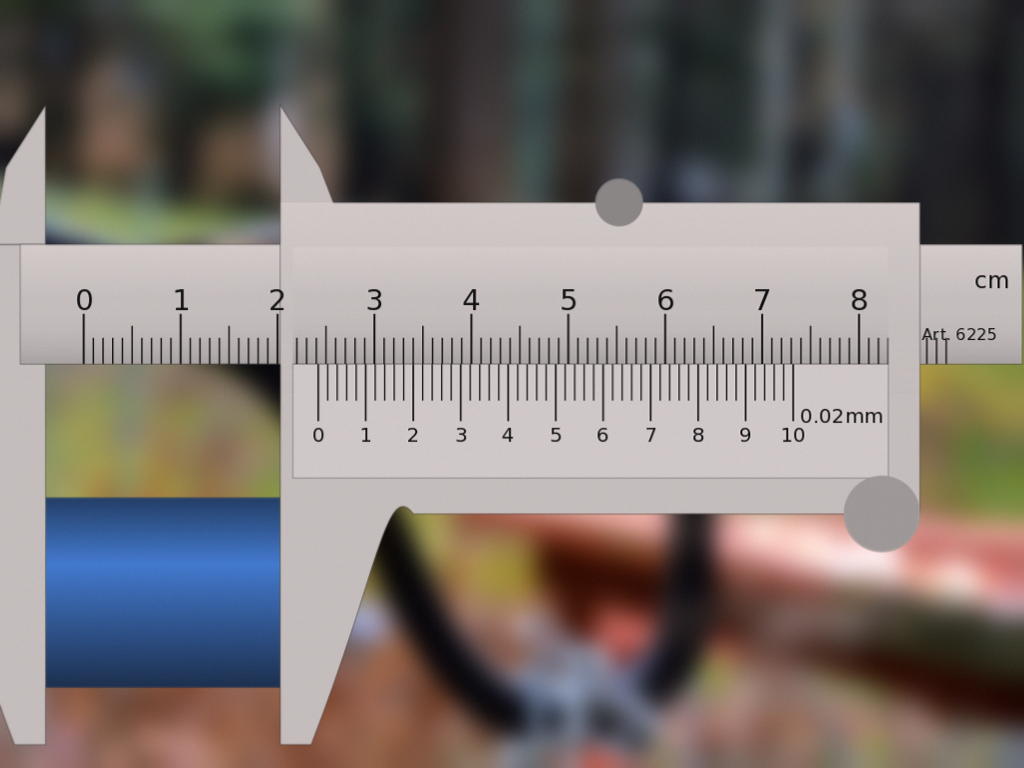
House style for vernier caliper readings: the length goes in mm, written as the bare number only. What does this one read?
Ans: 24.2
